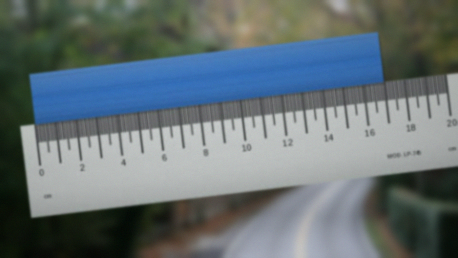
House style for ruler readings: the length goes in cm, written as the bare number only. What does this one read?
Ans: 17
